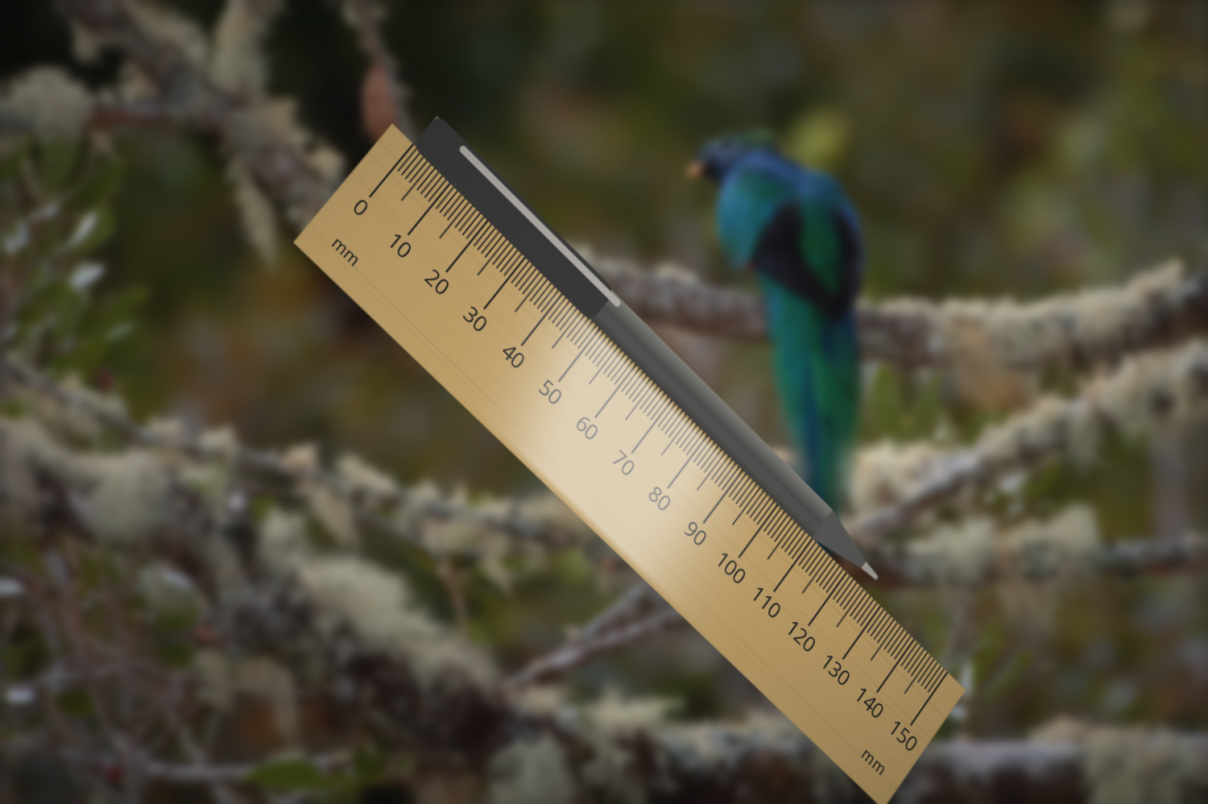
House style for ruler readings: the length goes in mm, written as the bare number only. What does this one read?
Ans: 126
